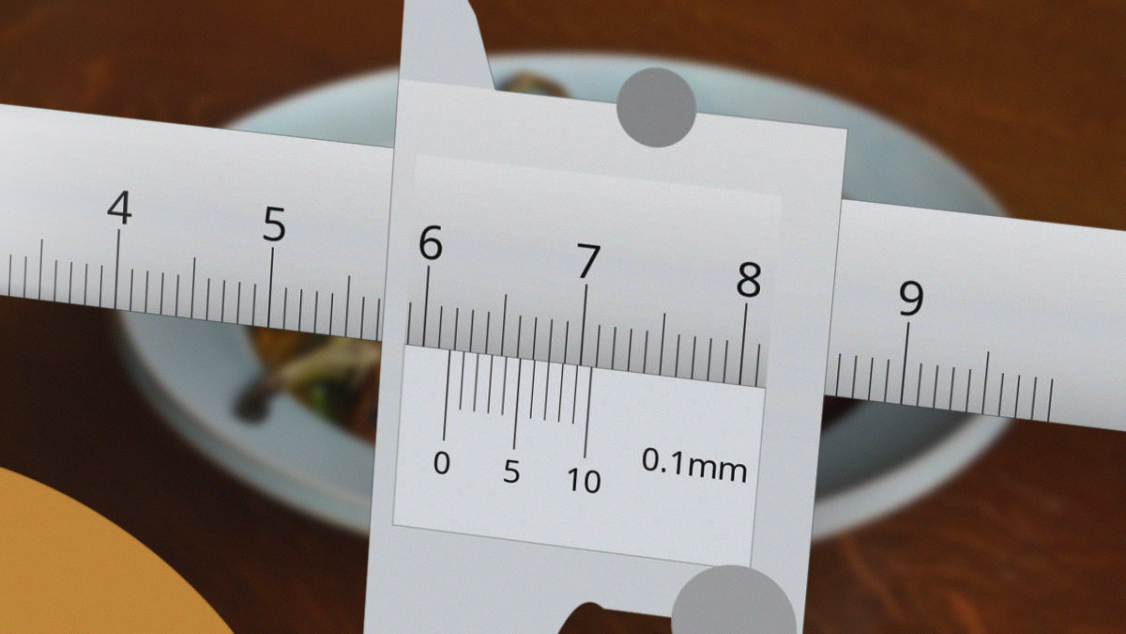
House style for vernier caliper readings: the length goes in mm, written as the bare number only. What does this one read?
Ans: 61.7
